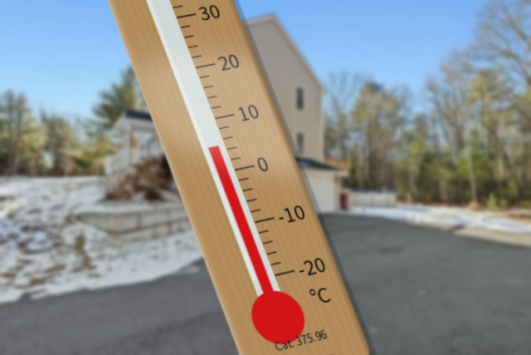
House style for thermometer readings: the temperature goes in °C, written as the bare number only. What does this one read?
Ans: 5
